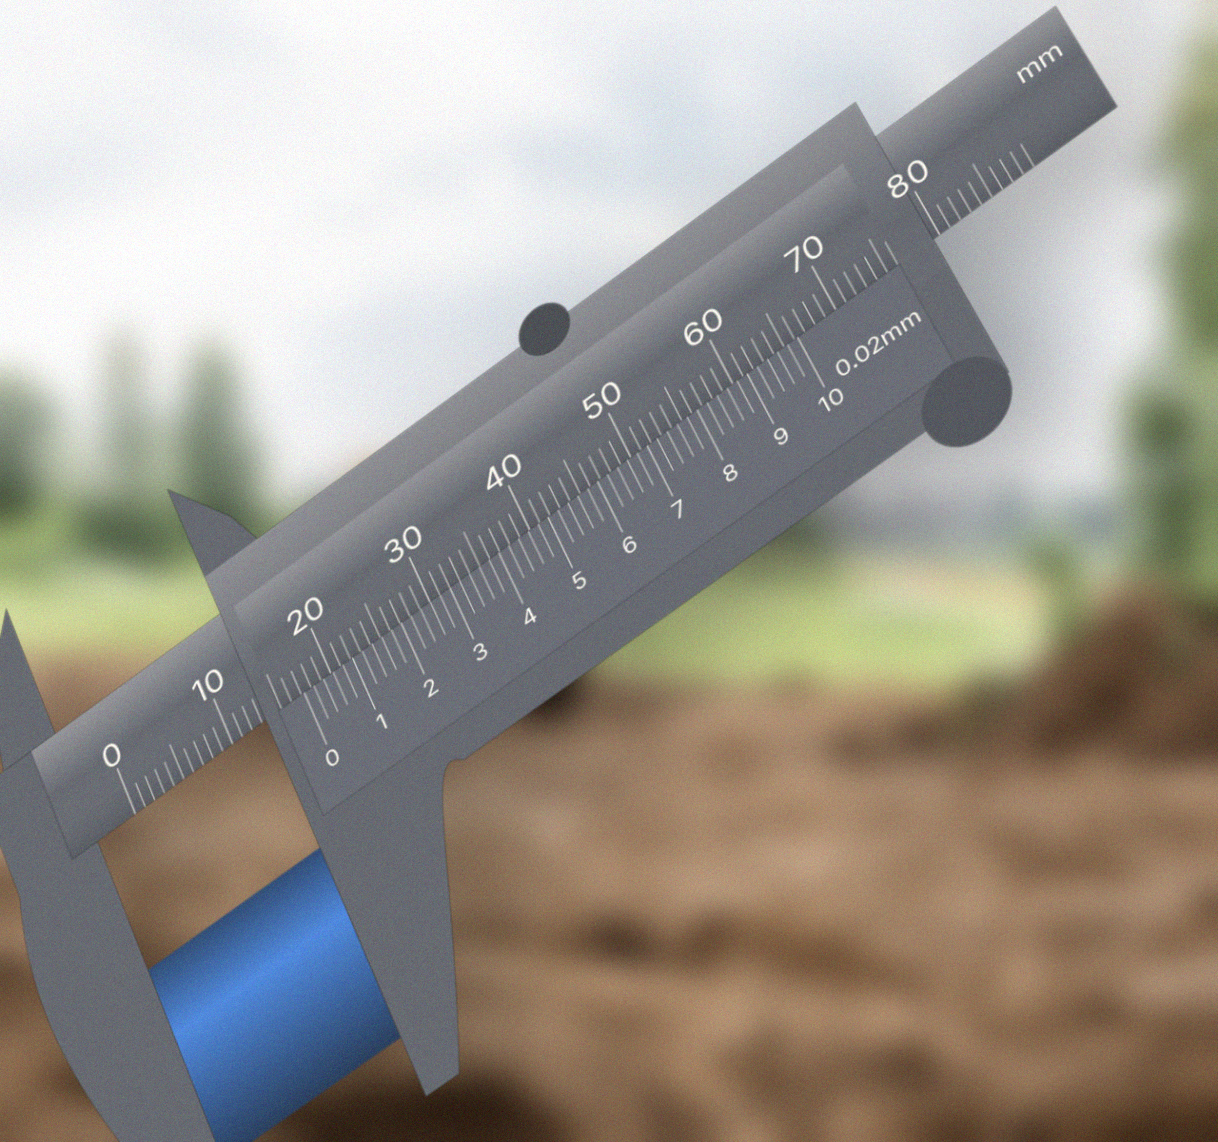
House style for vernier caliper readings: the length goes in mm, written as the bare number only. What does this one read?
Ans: 17.3
